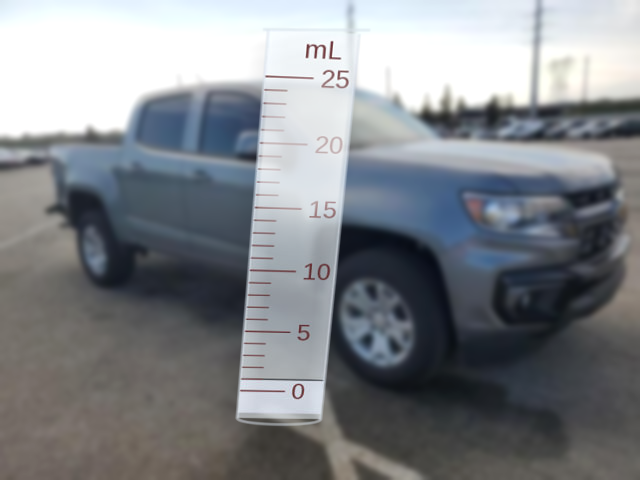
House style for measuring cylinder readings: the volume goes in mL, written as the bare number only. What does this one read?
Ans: 1
